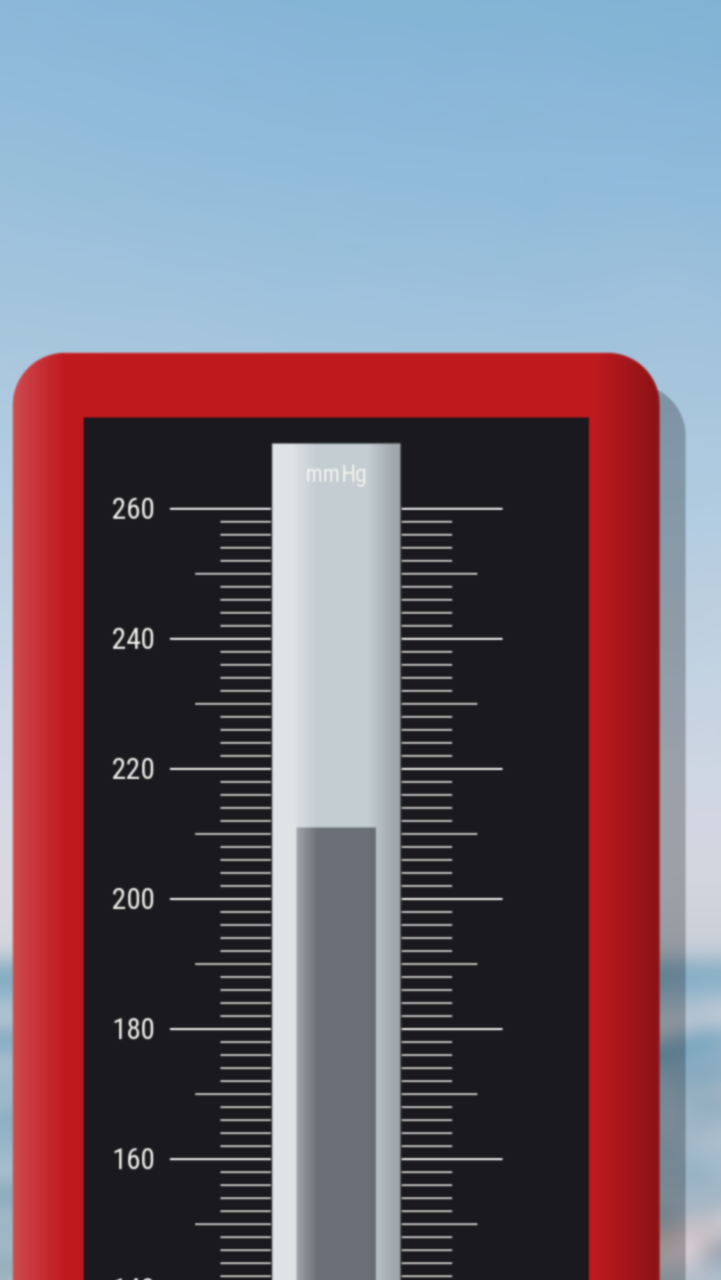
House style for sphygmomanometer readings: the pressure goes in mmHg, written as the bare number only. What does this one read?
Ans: 211
